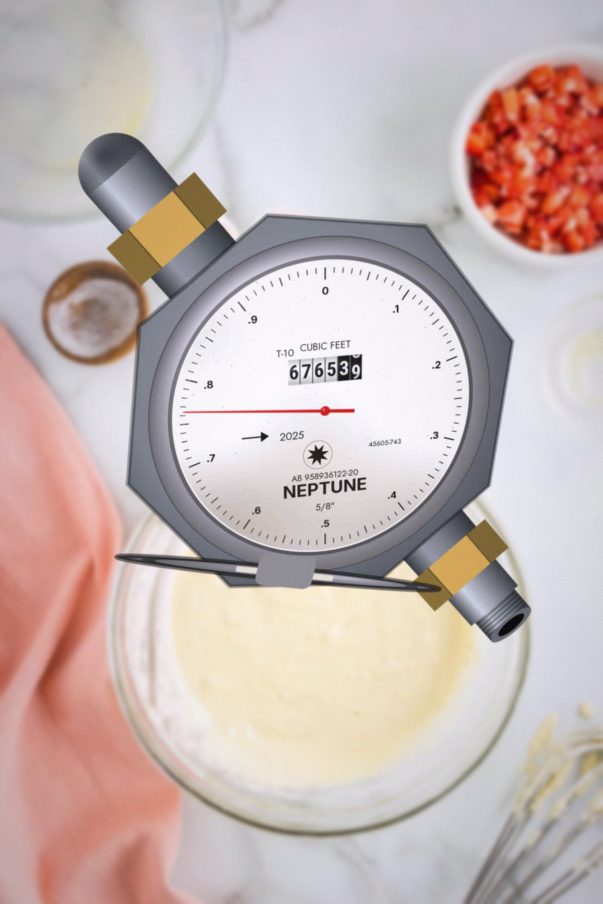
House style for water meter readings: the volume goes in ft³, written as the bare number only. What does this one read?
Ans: 676538.76
